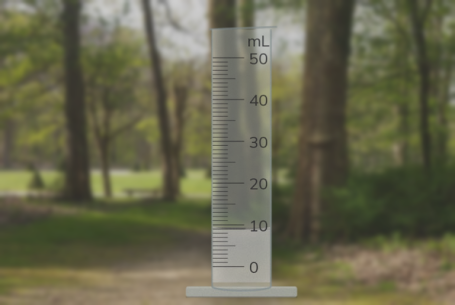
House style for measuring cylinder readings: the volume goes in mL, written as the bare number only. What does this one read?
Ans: 9
